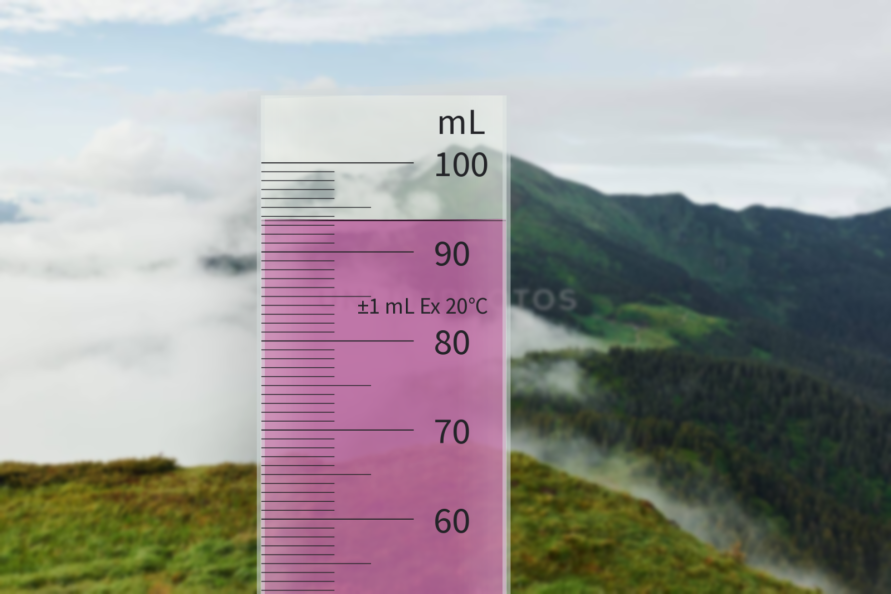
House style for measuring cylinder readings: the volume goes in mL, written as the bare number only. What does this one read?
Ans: 93.5
